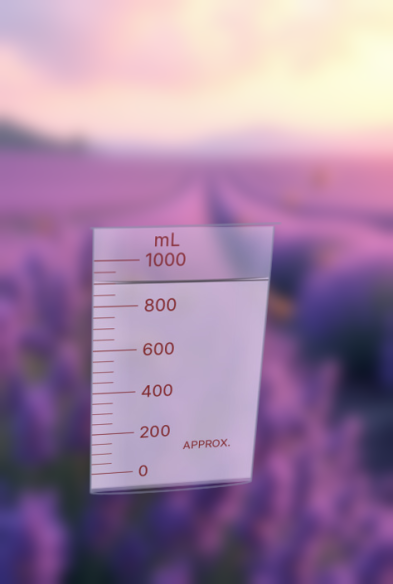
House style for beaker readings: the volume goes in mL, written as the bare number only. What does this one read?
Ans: 900
